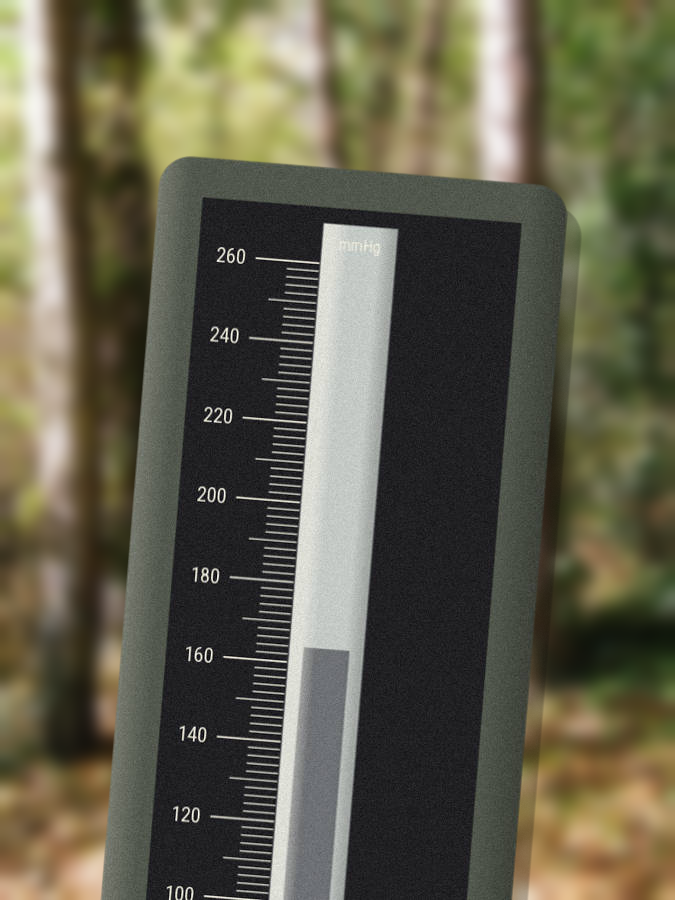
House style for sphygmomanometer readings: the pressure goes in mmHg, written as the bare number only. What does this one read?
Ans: 164
